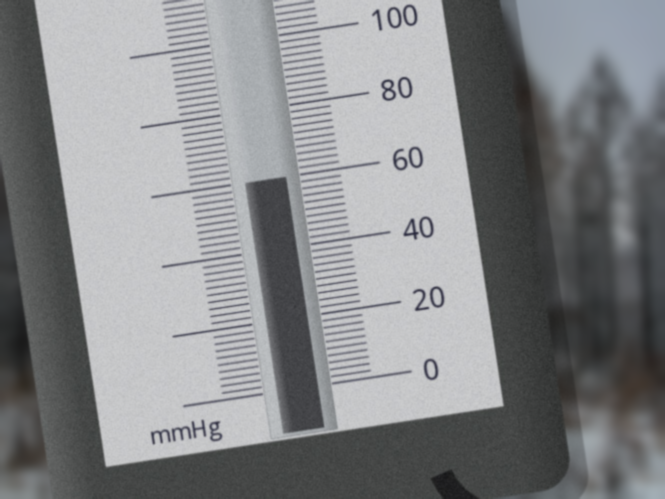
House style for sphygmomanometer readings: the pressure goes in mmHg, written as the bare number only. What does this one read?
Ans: 60
